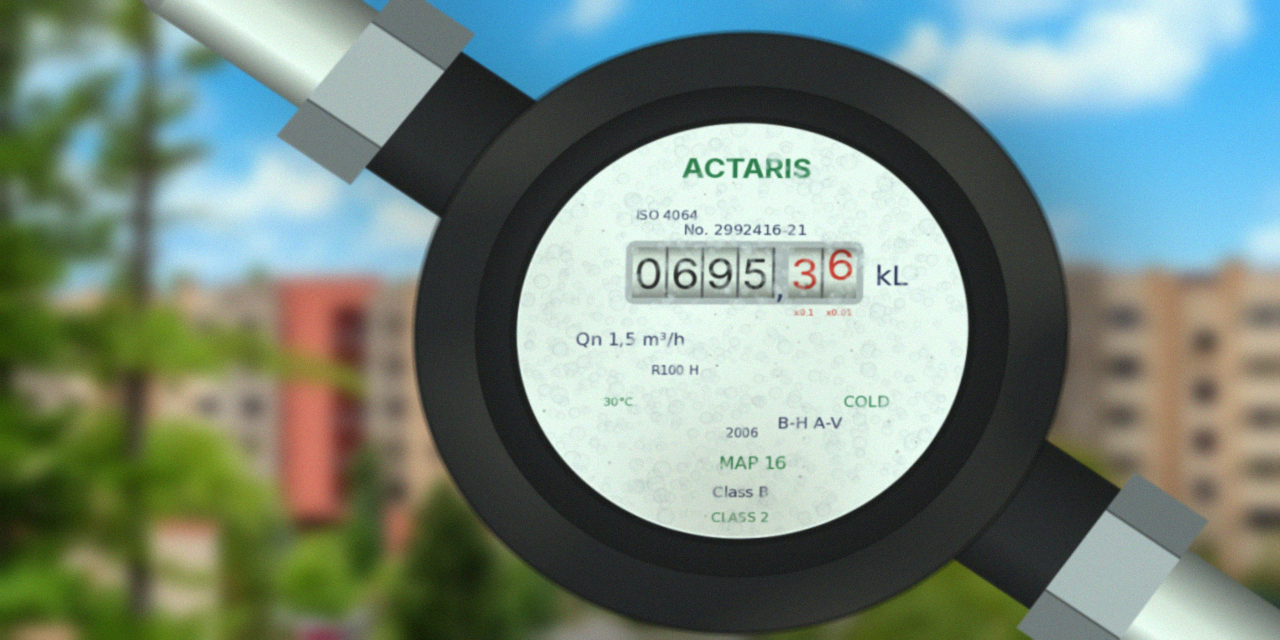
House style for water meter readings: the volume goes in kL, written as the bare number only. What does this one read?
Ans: 695.36
